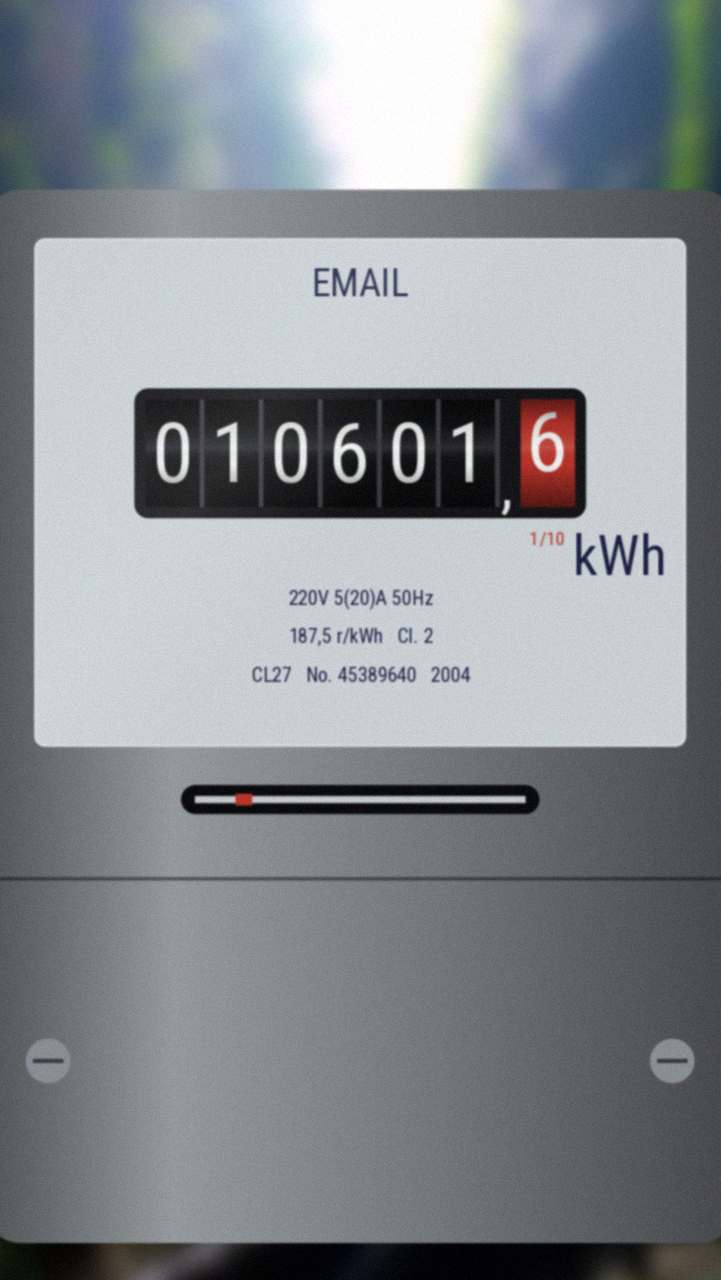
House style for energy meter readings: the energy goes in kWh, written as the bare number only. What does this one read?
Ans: 10601.6
